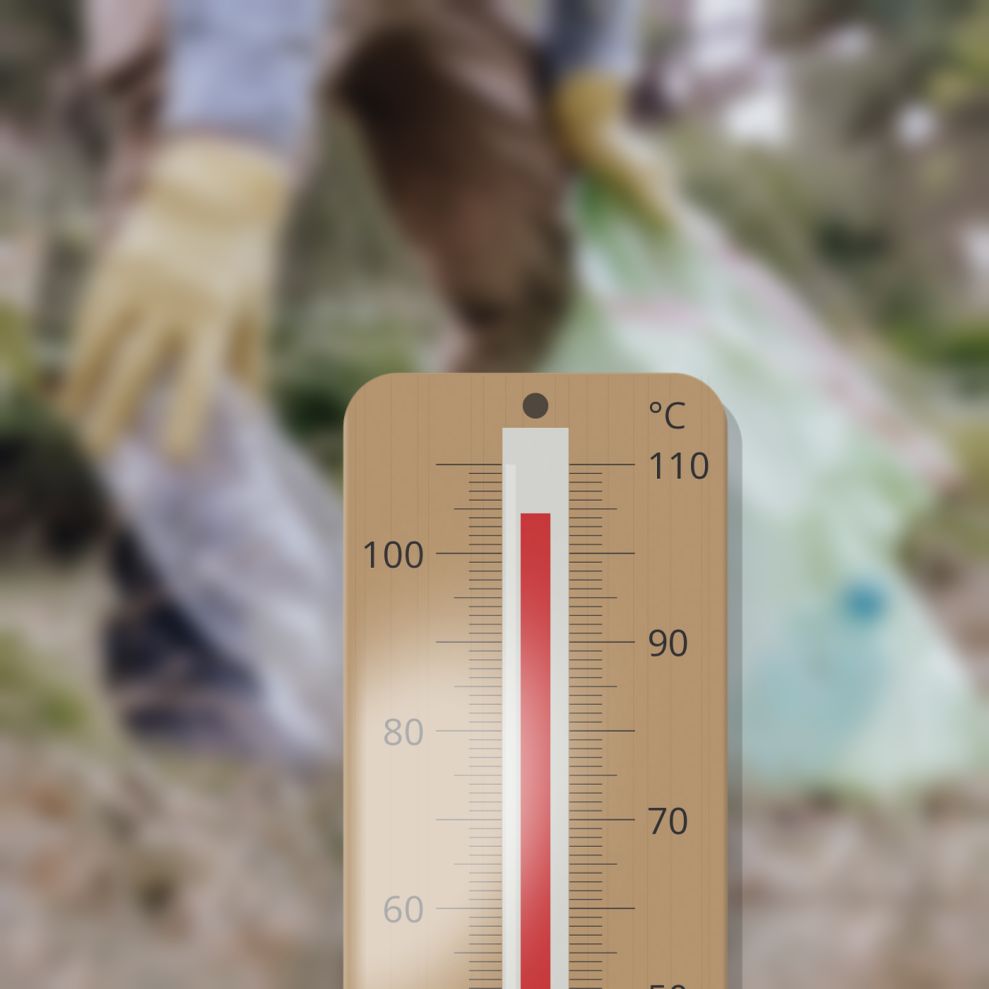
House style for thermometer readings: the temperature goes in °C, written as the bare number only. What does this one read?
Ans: 104.5
